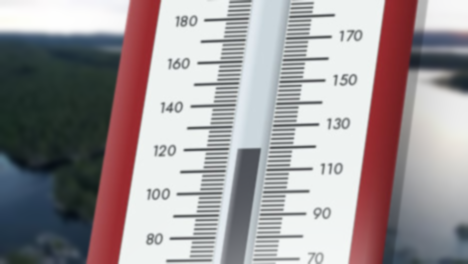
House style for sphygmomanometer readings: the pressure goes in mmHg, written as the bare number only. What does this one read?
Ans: 120
